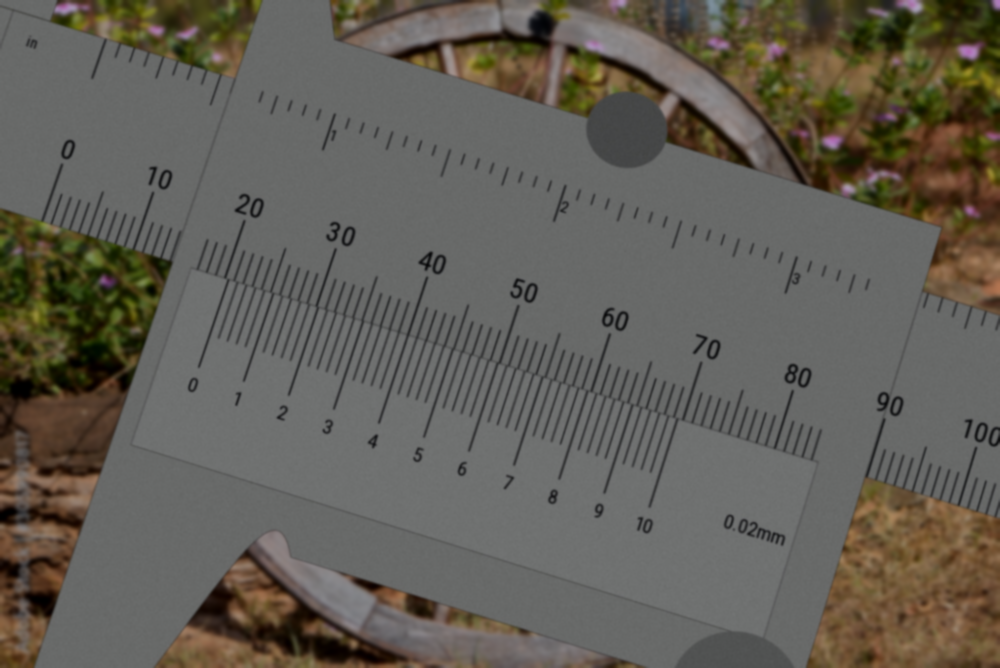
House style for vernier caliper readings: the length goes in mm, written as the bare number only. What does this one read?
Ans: 20.4
